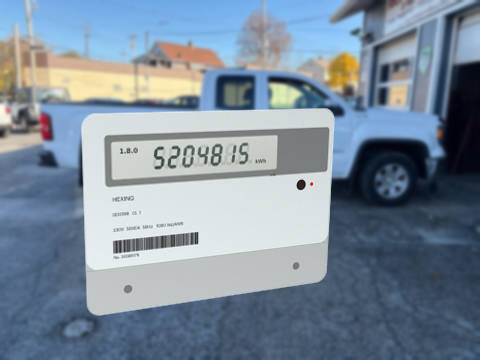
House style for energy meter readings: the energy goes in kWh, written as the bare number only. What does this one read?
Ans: 5204815
